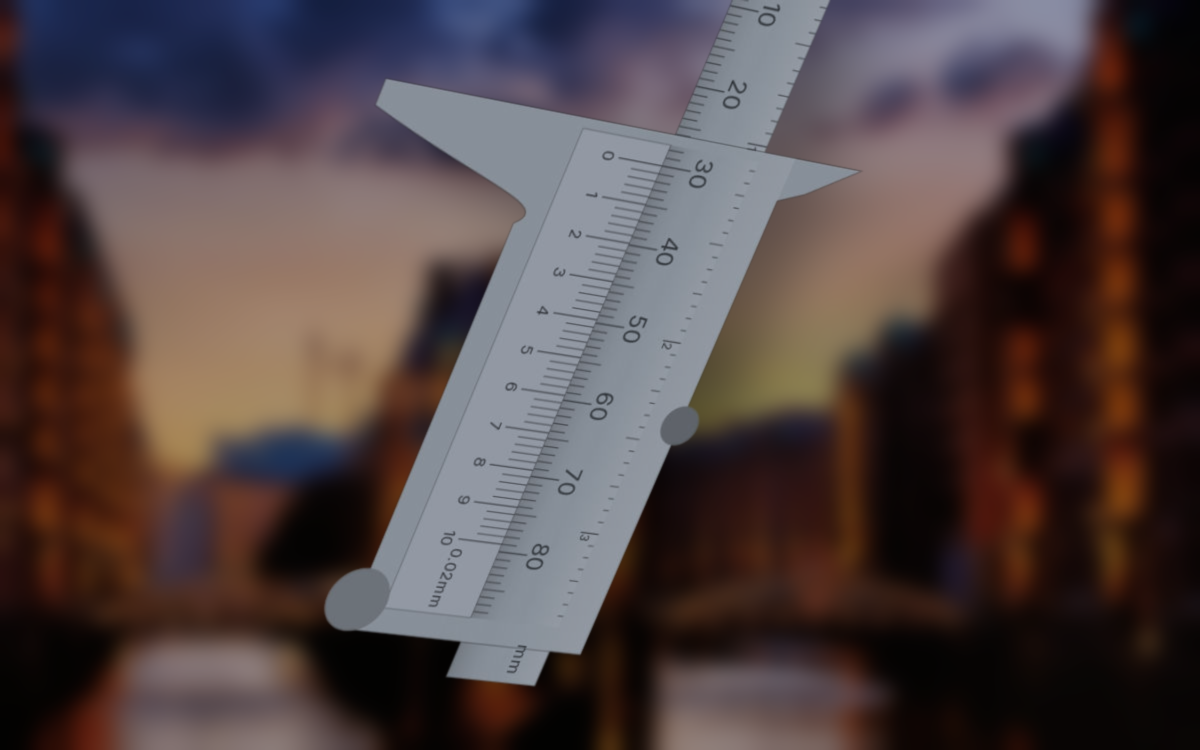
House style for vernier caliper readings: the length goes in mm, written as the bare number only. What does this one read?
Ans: 30.0
